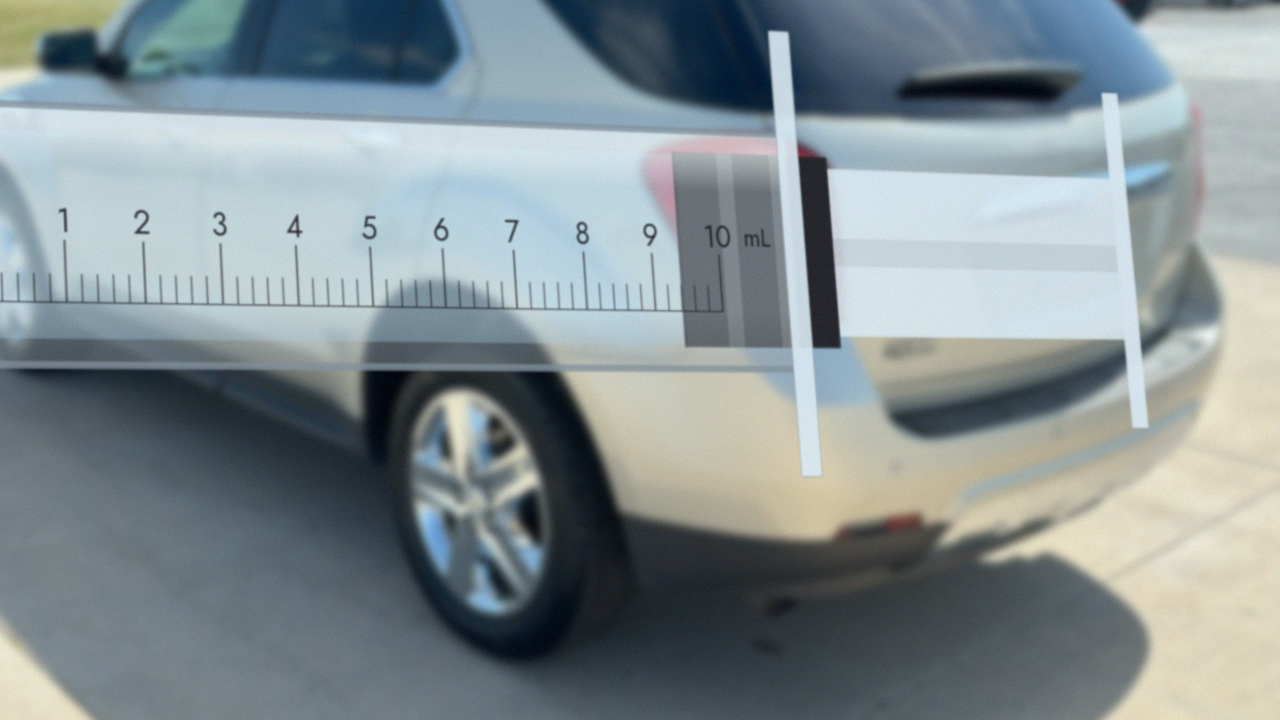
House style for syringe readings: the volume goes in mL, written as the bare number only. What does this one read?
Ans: 9.4
